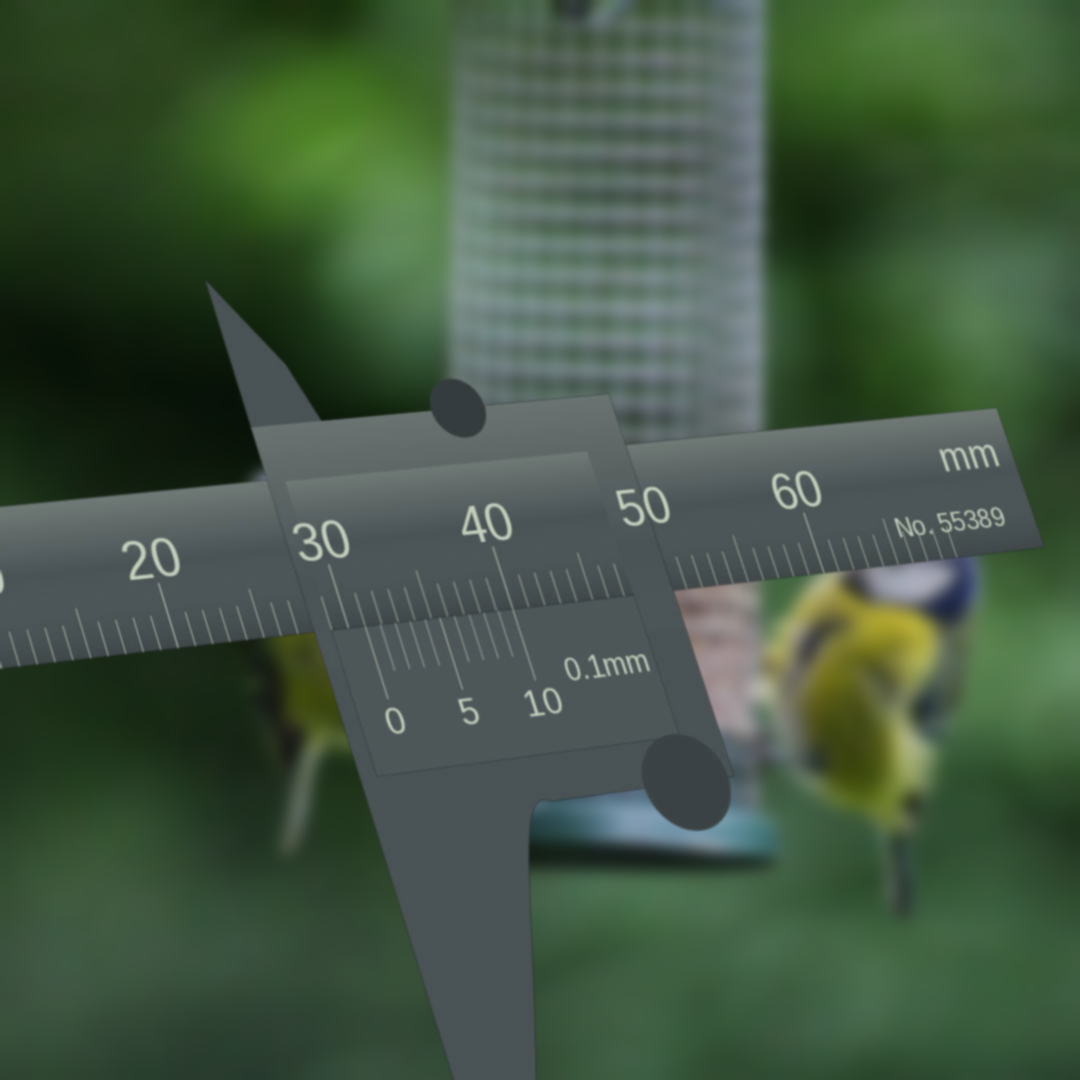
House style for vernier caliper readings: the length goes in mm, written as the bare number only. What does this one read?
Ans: 31.0
